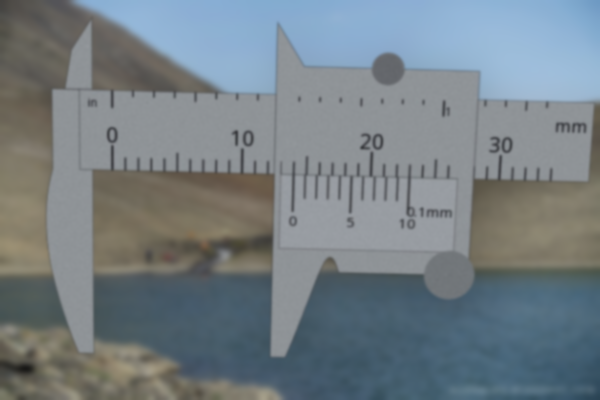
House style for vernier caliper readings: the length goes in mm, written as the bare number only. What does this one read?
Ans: 14.0
